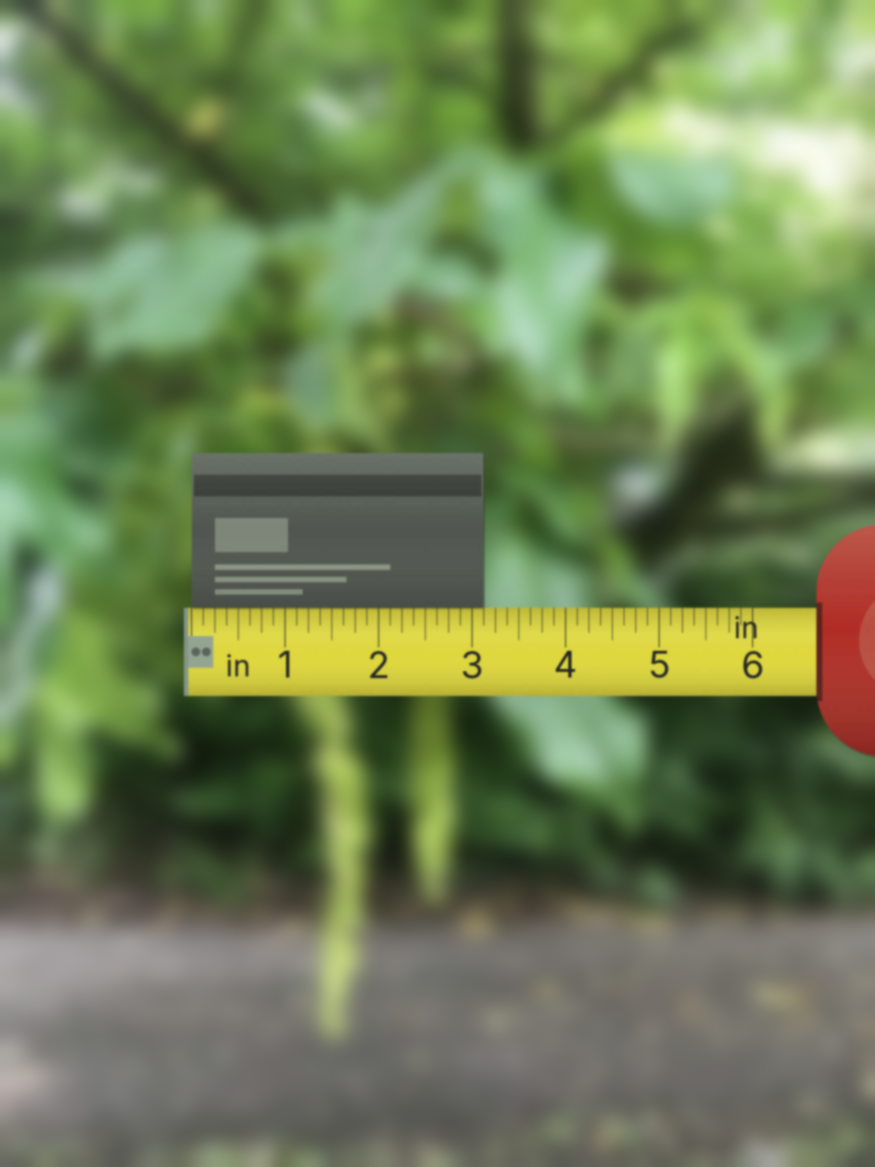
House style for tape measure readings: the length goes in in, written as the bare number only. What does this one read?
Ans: 3.125
